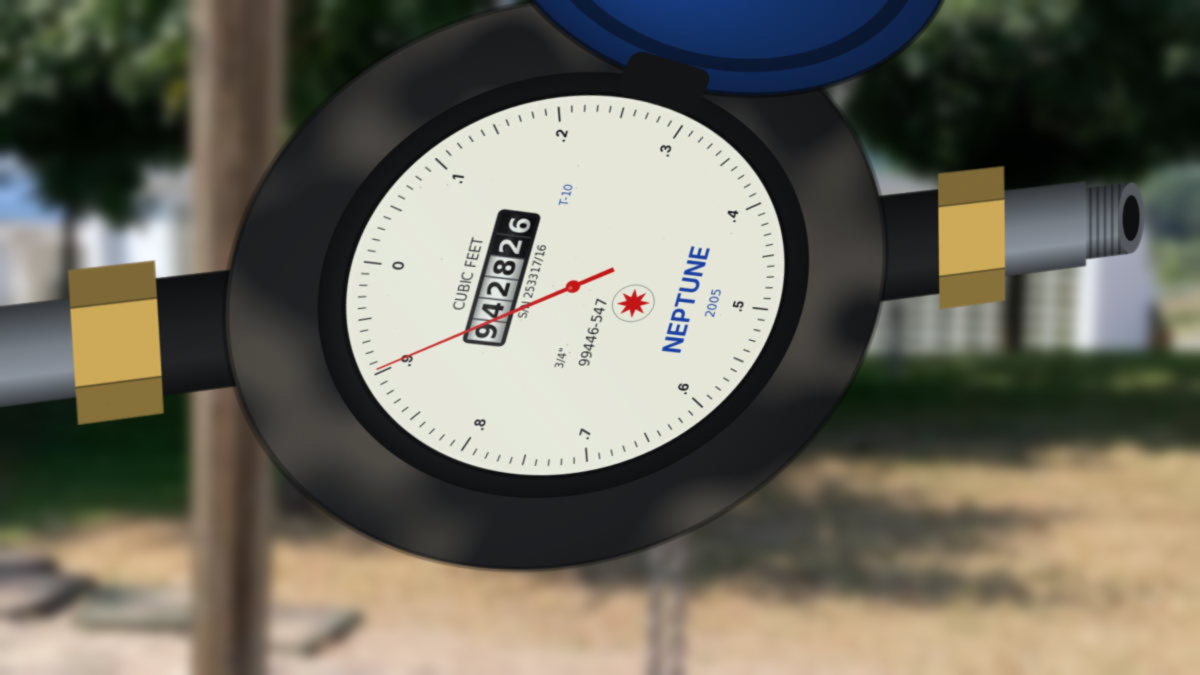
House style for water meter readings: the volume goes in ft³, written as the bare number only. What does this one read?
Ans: 942825.90
